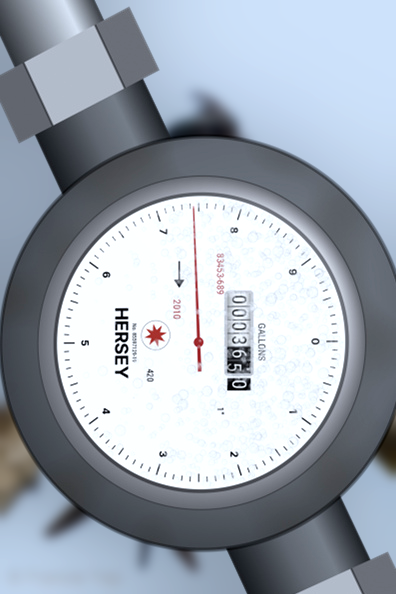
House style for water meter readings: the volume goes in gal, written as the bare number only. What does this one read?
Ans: 3647.4
